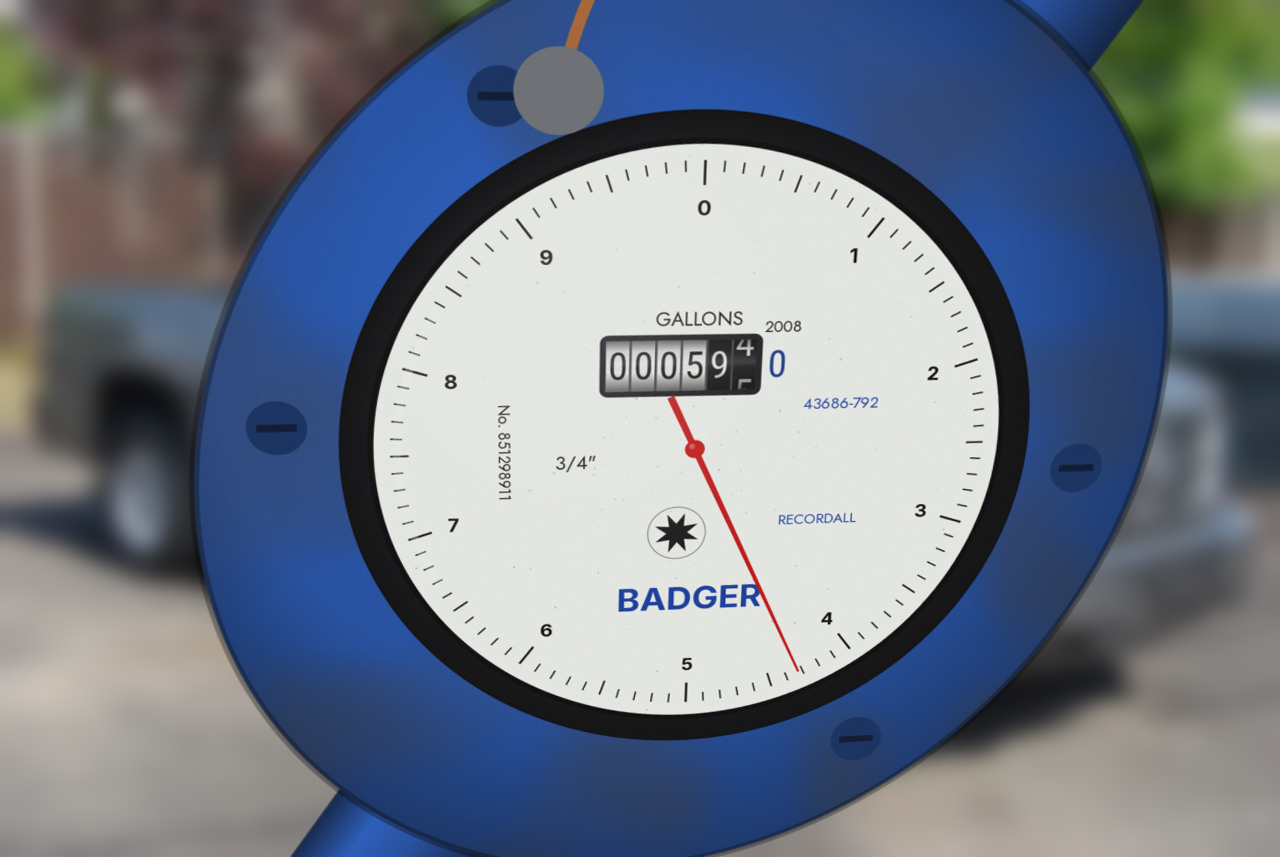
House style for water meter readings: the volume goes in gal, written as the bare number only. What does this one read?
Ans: 5944.3
